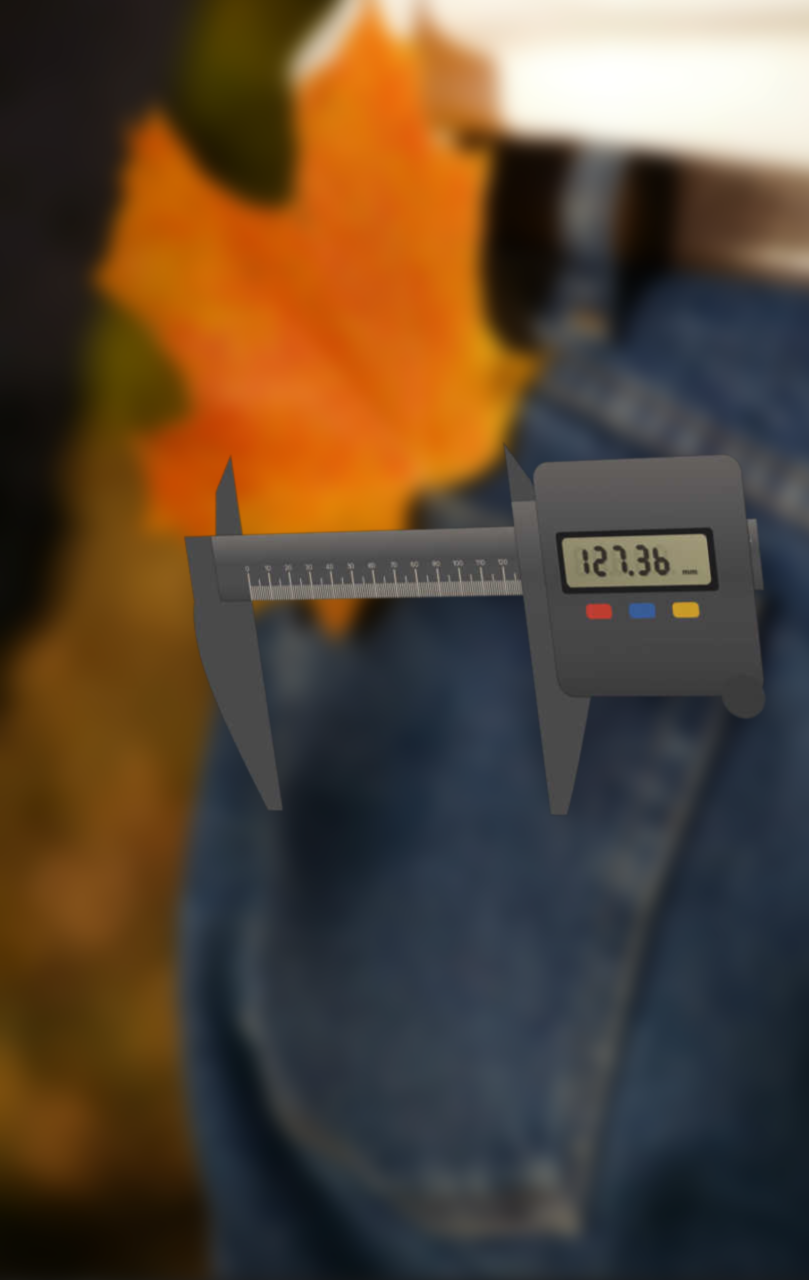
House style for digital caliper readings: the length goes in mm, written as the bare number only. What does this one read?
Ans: 127.36
